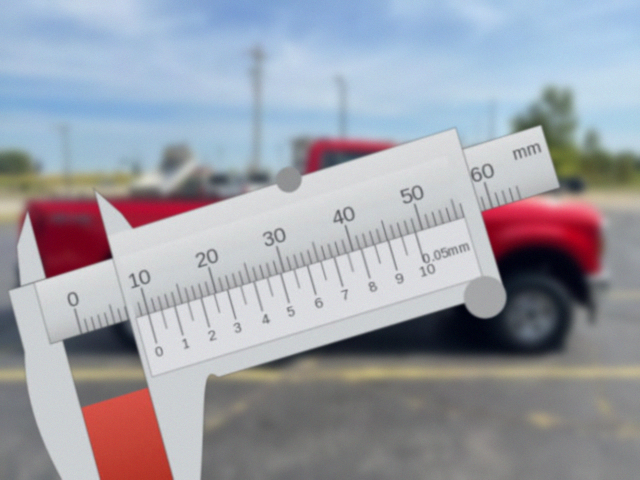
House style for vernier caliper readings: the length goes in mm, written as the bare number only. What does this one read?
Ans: 10.0
